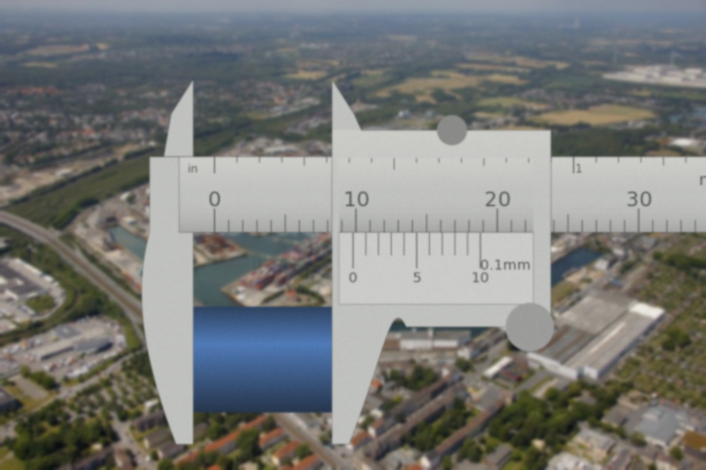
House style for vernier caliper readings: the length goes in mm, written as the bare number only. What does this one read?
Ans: 9.8
